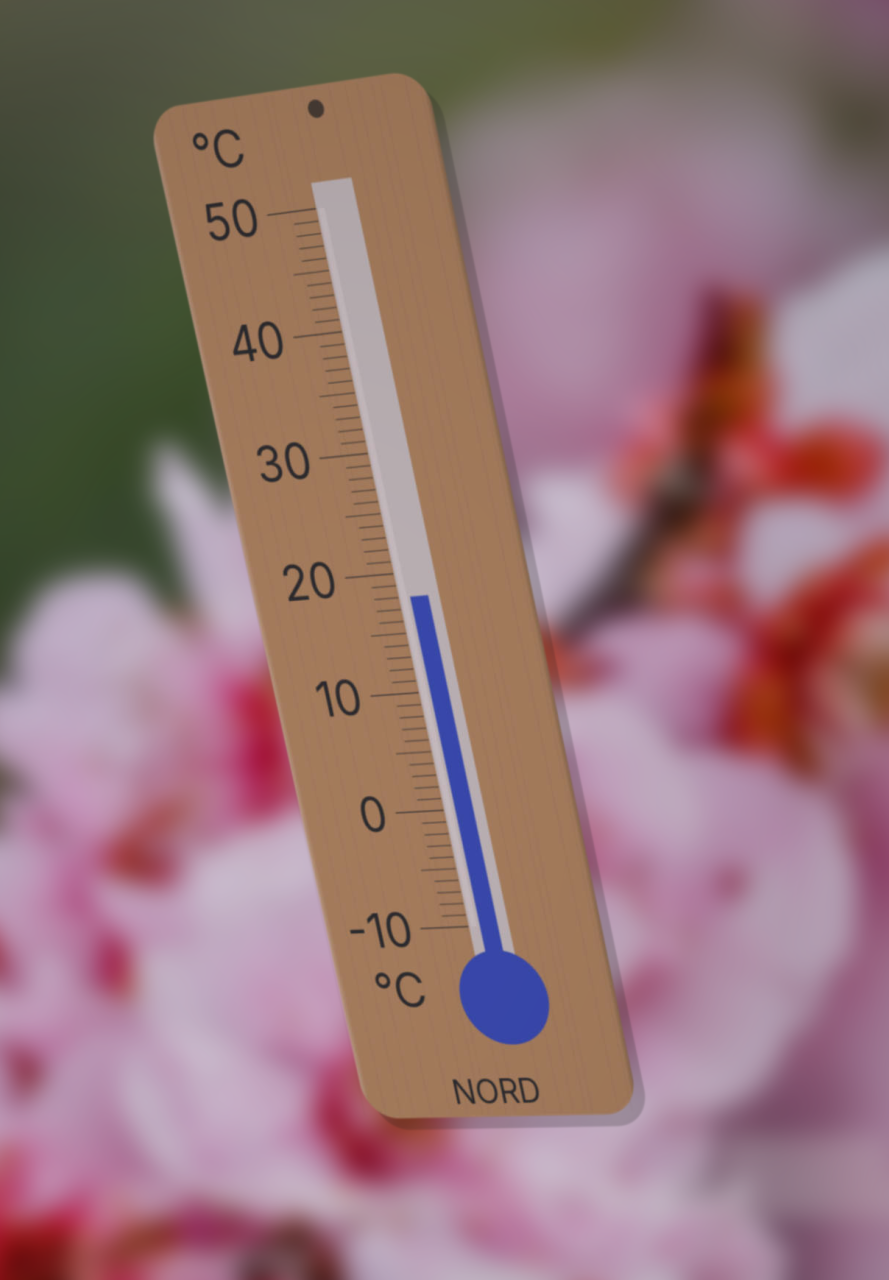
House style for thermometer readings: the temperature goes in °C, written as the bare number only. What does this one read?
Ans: 18
